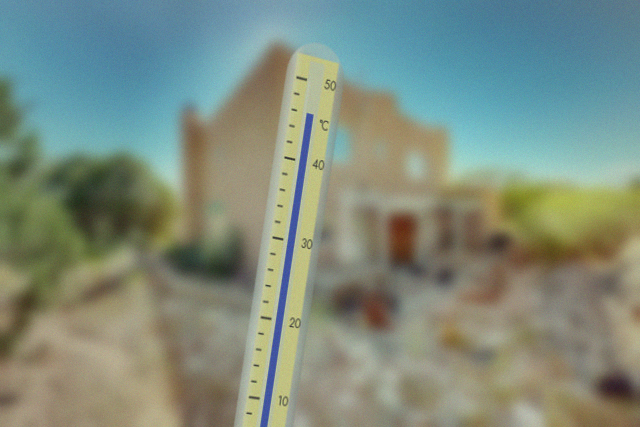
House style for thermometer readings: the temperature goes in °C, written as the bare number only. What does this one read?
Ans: 46
